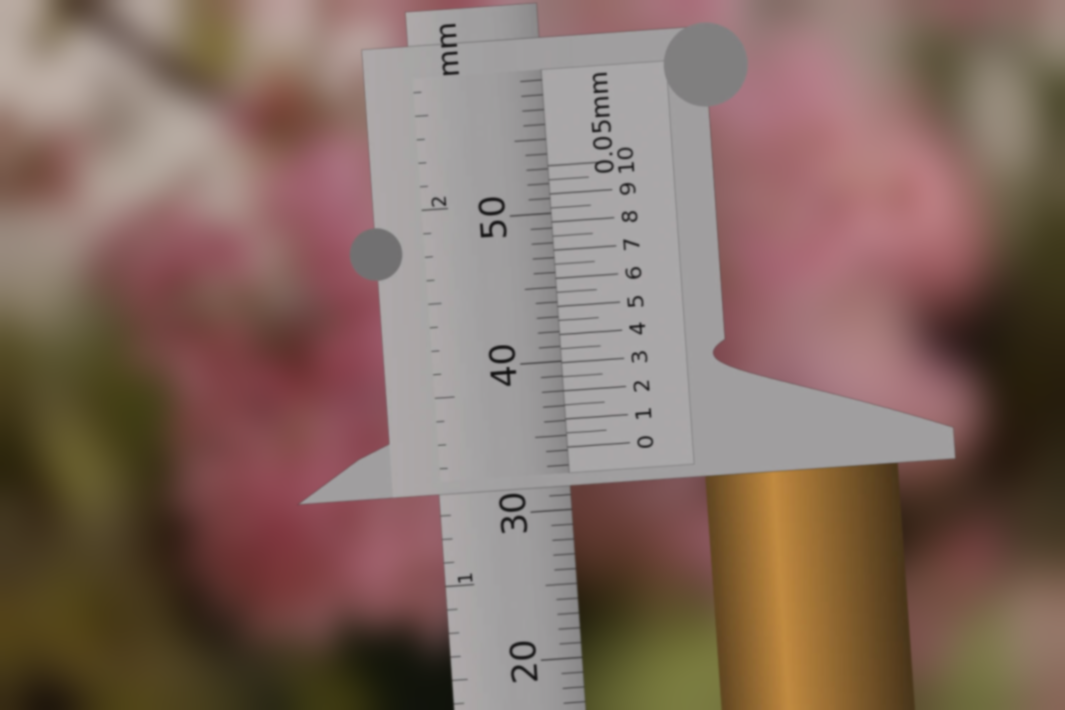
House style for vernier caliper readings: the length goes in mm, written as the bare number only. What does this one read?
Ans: 34.2
